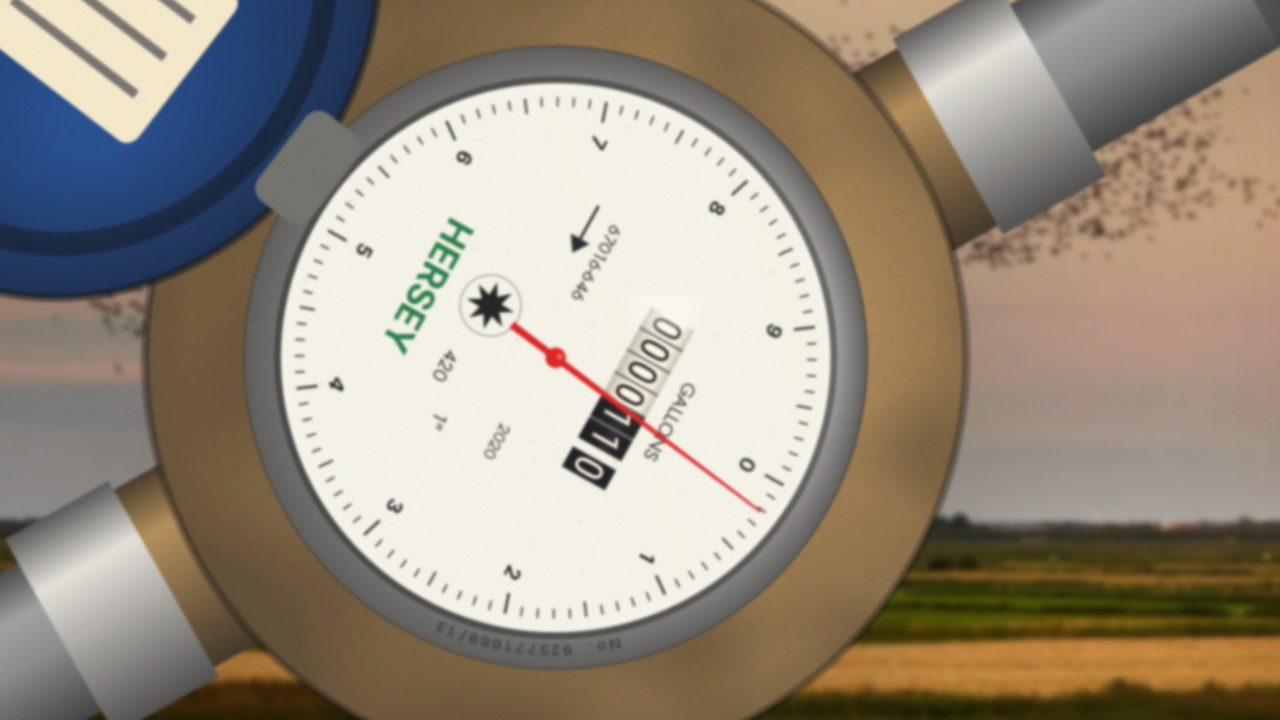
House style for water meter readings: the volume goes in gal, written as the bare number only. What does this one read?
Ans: 110.2
